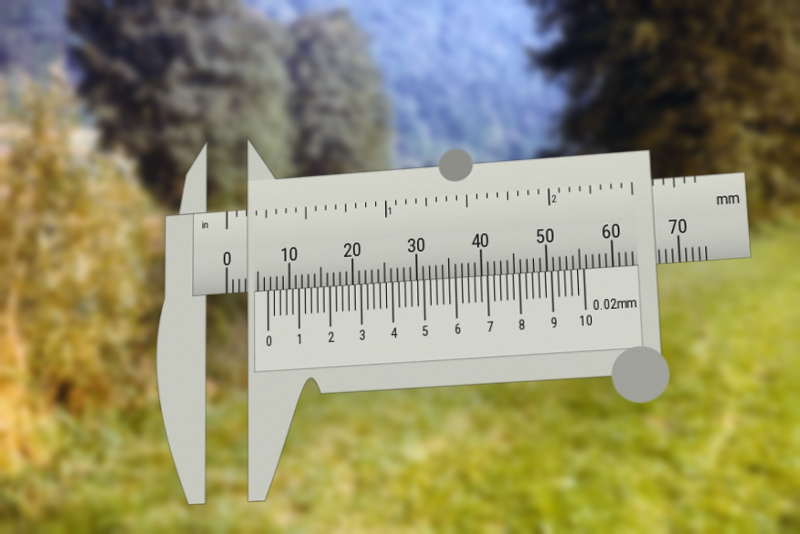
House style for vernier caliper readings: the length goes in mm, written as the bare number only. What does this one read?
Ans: 6.6
